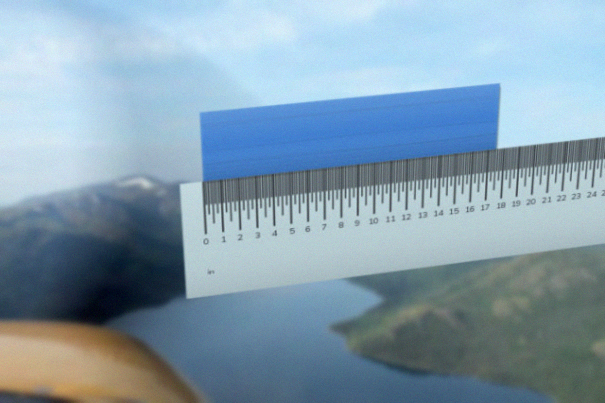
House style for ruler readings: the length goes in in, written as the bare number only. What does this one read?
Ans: 17.5
